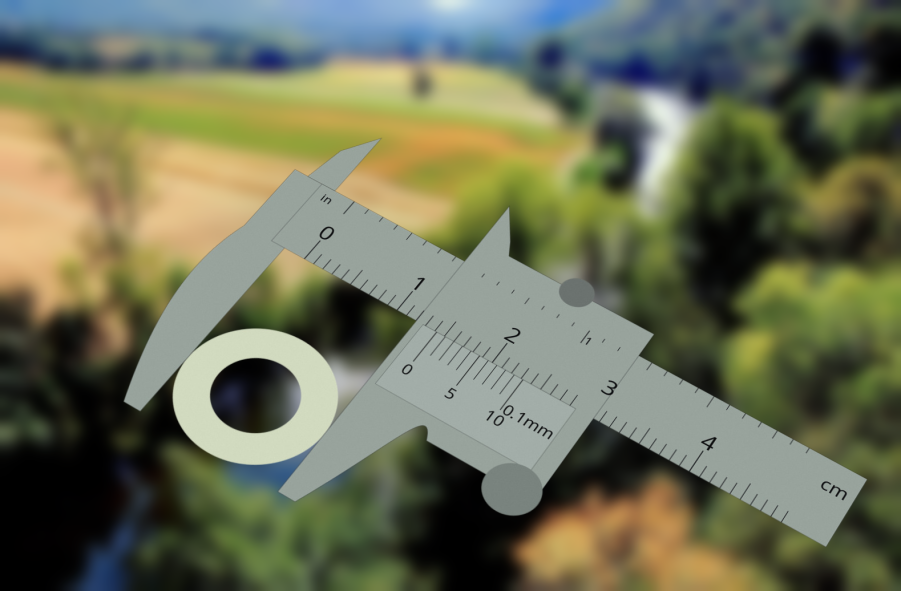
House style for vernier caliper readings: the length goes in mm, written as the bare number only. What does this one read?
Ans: 14.2
